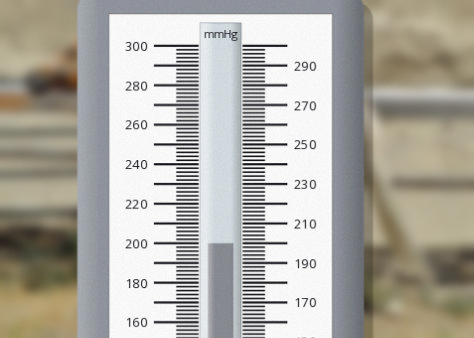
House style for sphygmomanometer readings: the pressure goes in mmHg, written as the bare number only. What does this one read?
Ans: 200
